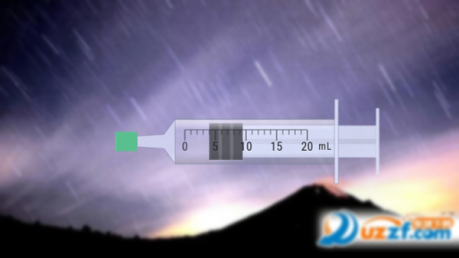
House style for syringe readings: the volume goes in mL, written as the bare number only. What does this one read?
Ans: 4
